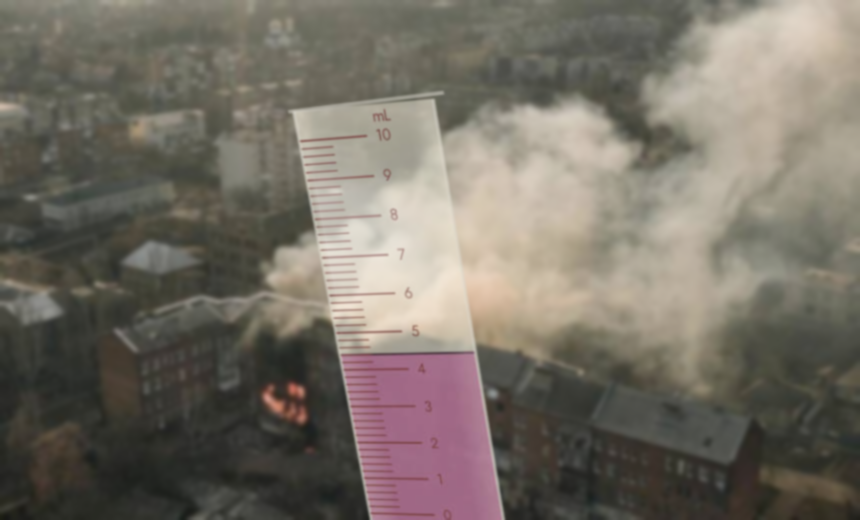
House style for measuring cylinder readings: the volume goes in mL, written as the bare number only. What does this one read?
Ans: 4.4
